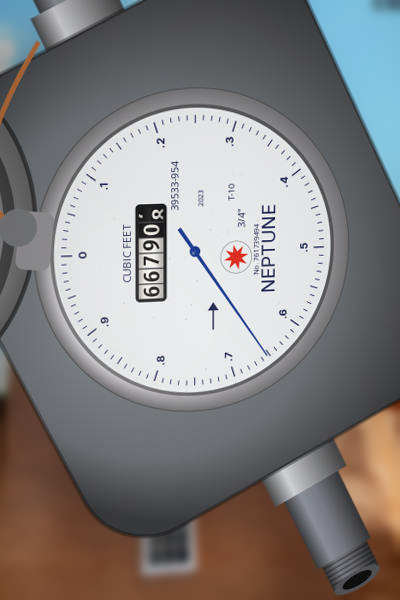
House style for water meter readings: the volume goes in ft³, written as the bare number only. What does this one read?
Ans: 667907.65
